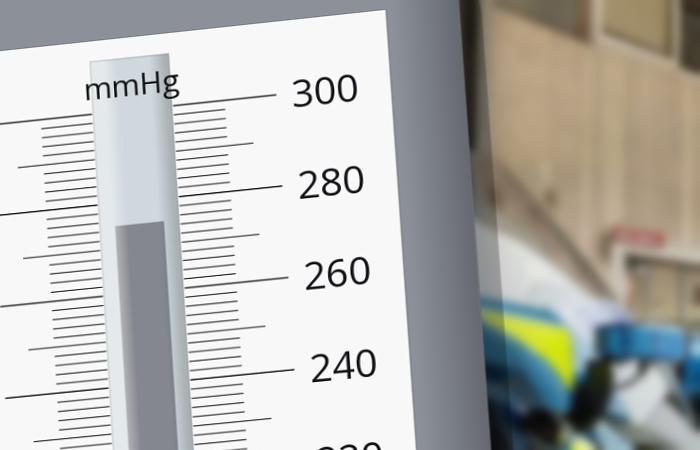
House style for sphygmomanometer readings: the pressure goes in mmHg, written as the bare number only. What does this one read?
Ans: 275
